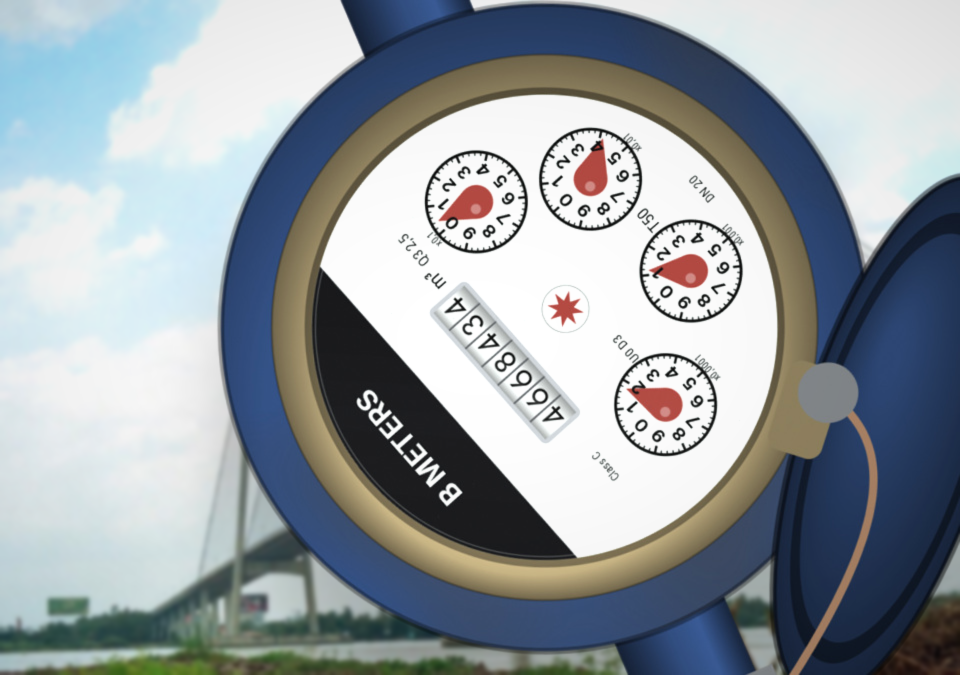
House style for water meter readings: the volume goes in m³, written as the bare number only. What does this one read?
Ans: 4668434.0411
